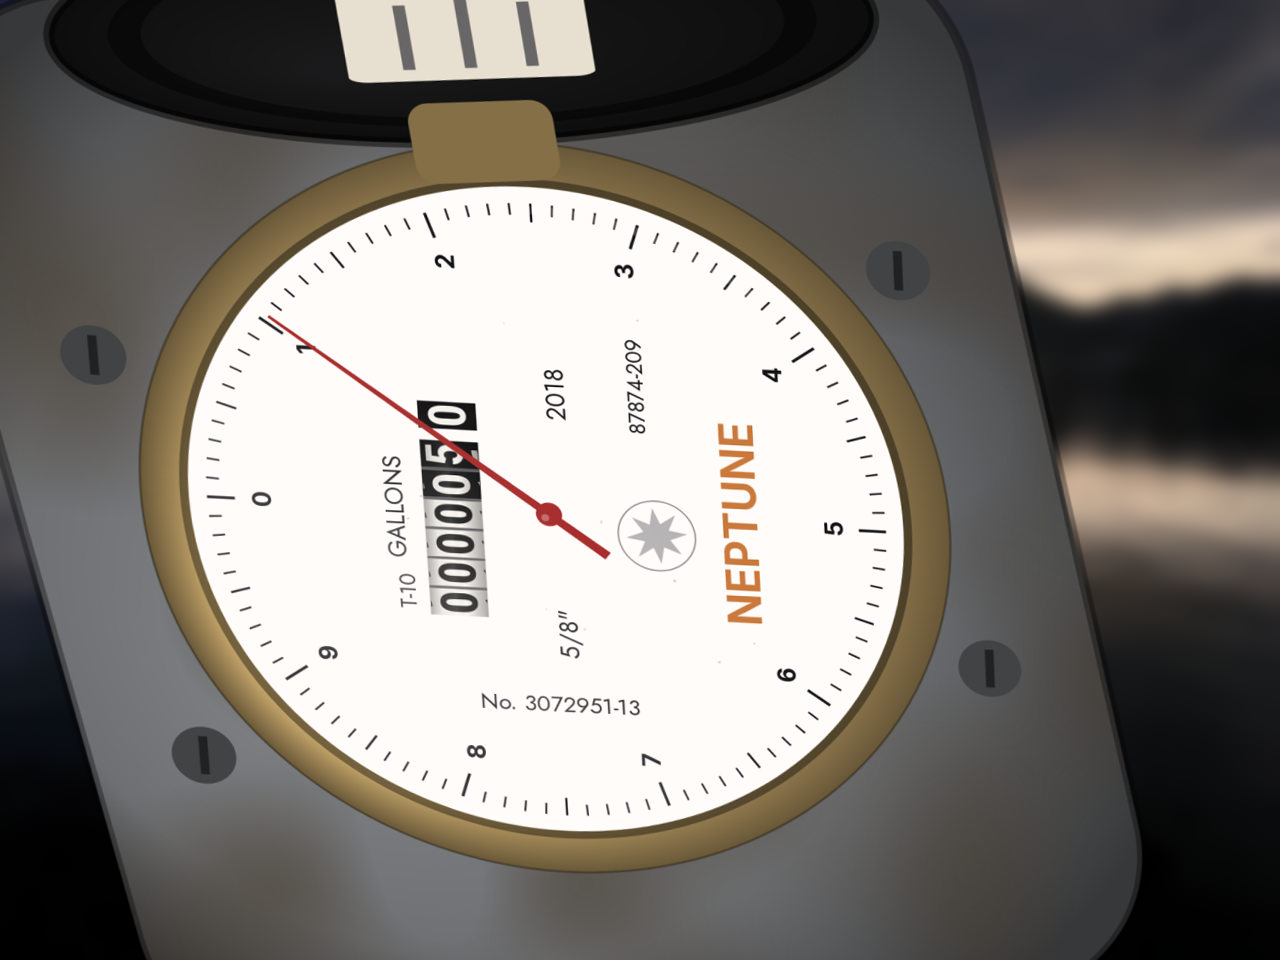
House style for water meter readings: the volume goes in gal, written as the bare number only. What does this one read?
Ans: 51.0
